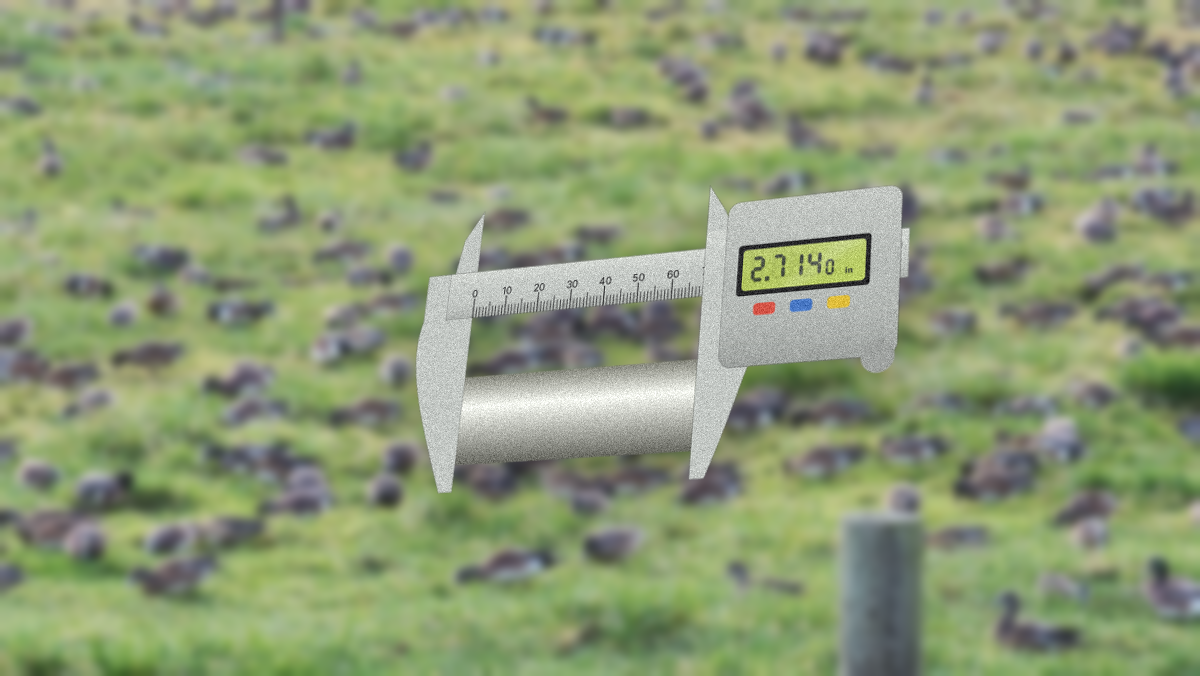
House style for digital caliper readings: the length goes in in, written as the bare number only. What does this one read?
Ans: 2.7140
